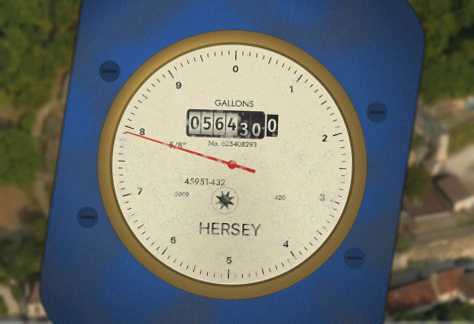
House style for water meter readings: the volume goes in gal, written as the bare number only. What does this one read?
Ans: 564297.9
